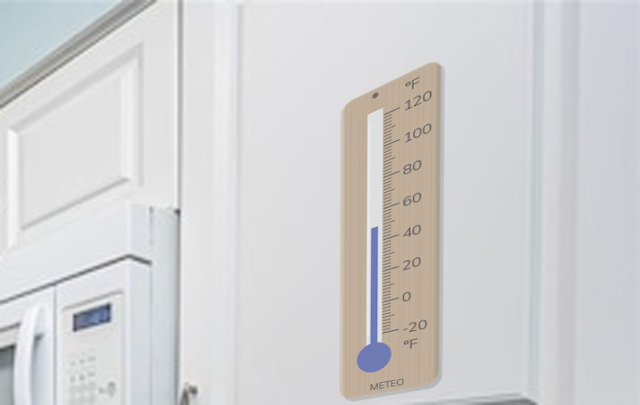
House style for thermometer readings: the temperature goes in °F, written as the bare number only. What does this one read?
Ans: 50
